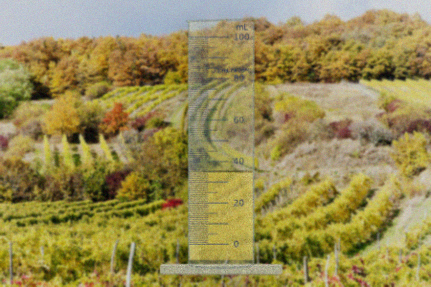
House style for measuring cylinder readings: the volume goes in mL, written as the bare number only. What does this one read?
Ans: 35
